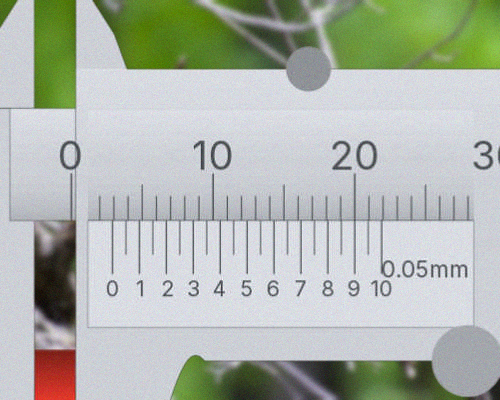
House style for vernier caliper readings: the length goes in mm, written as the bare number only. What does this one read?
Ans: 2.9
